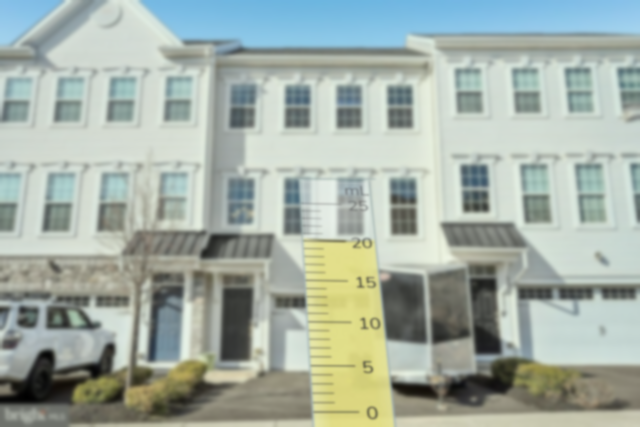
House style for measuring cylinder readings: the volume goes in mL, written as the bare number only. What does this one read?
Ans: 20
